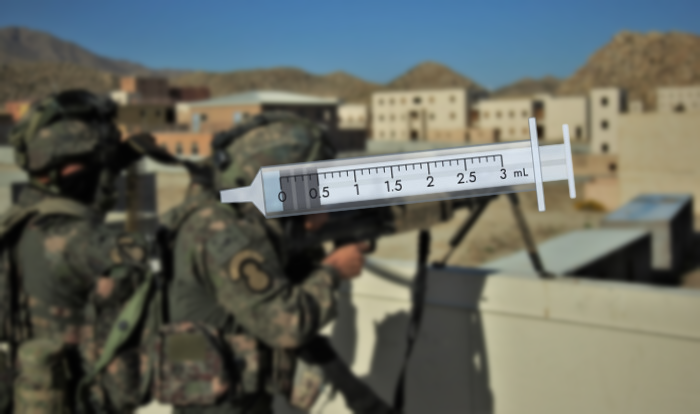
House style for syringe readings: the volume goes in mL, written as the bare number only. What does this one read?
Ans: 0
